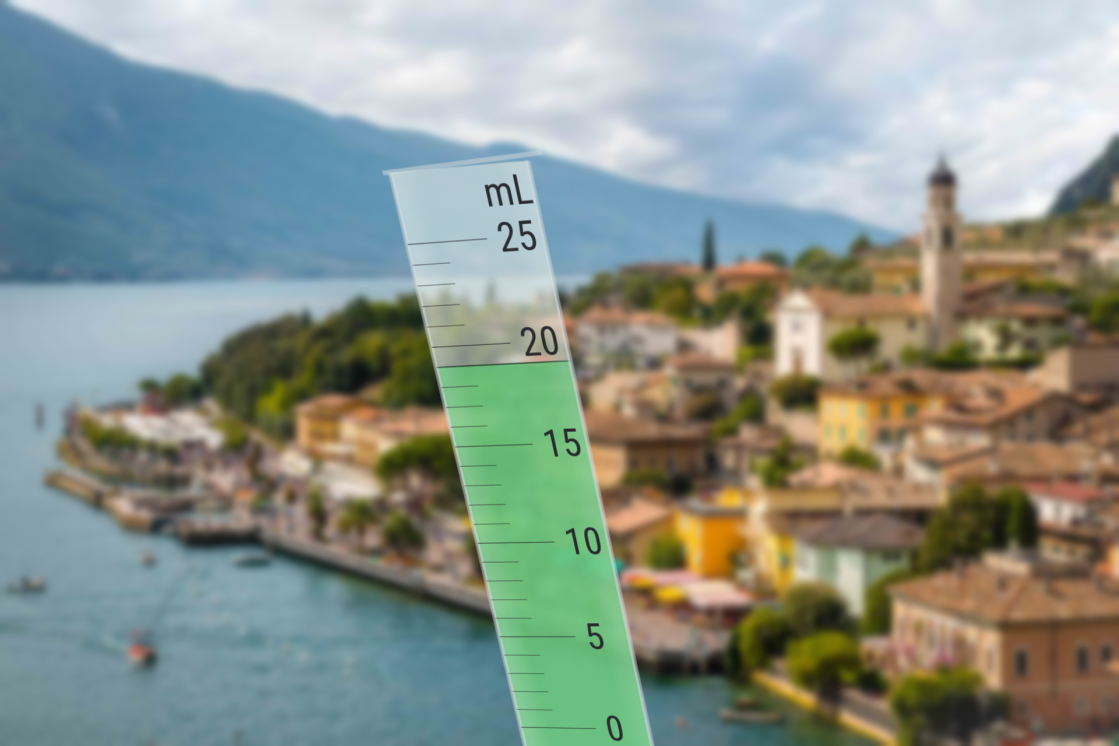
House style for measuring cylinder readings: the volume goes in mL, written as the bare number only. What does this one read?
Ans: 19
